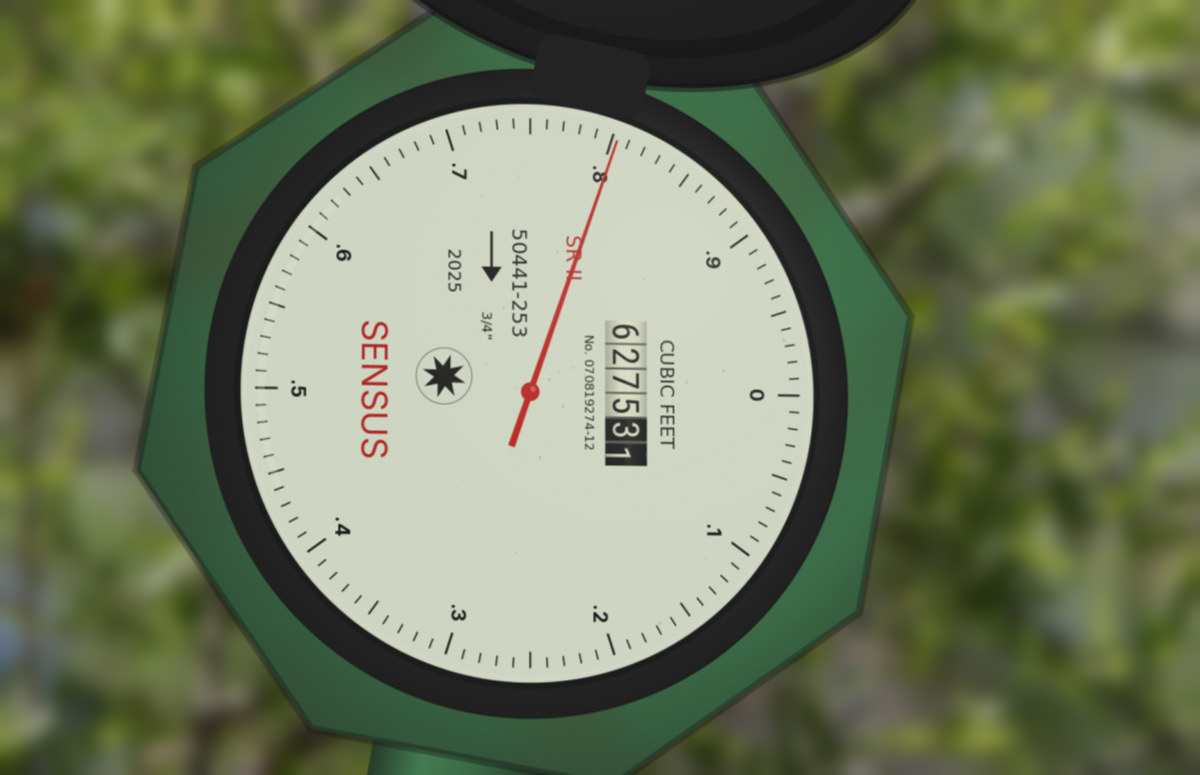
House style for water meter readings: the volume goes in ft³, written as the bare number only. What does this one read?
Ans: 627530.80
